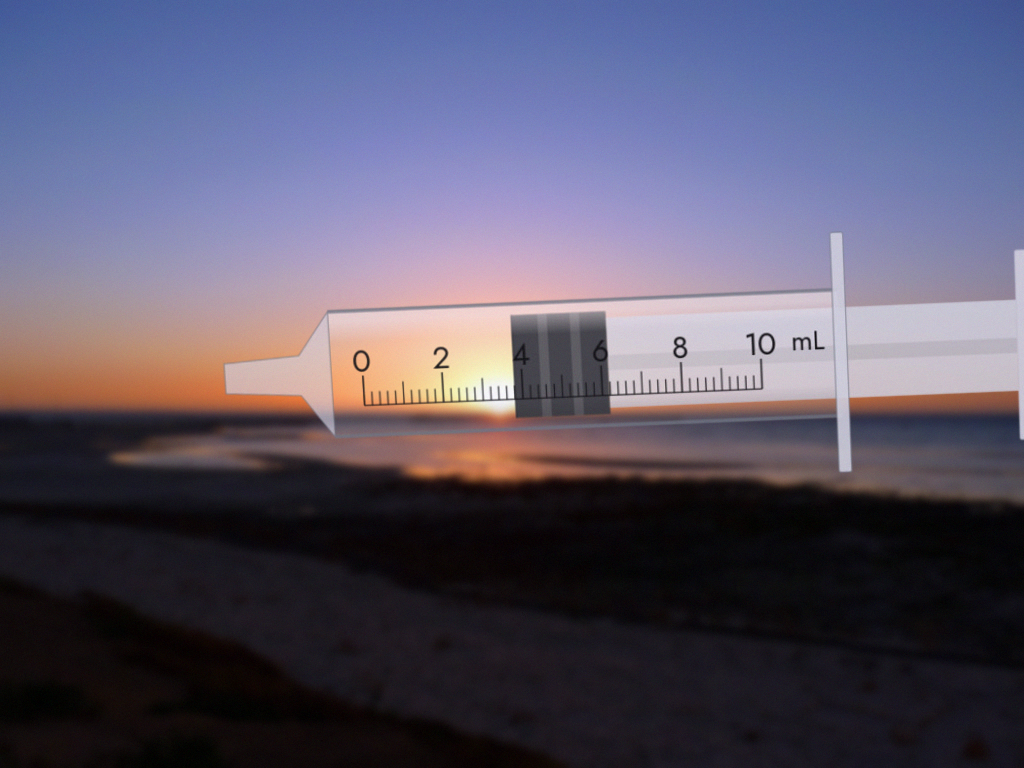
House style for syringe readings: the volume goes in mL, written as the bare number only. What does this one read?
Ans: 3.8
